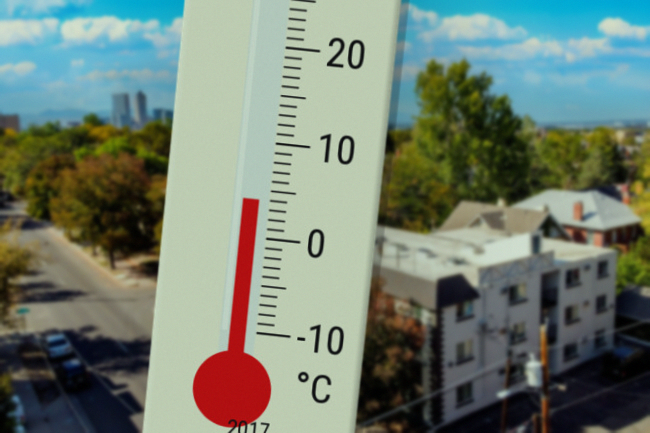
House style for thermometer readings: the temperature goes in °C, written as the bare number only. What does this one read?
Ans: 4
